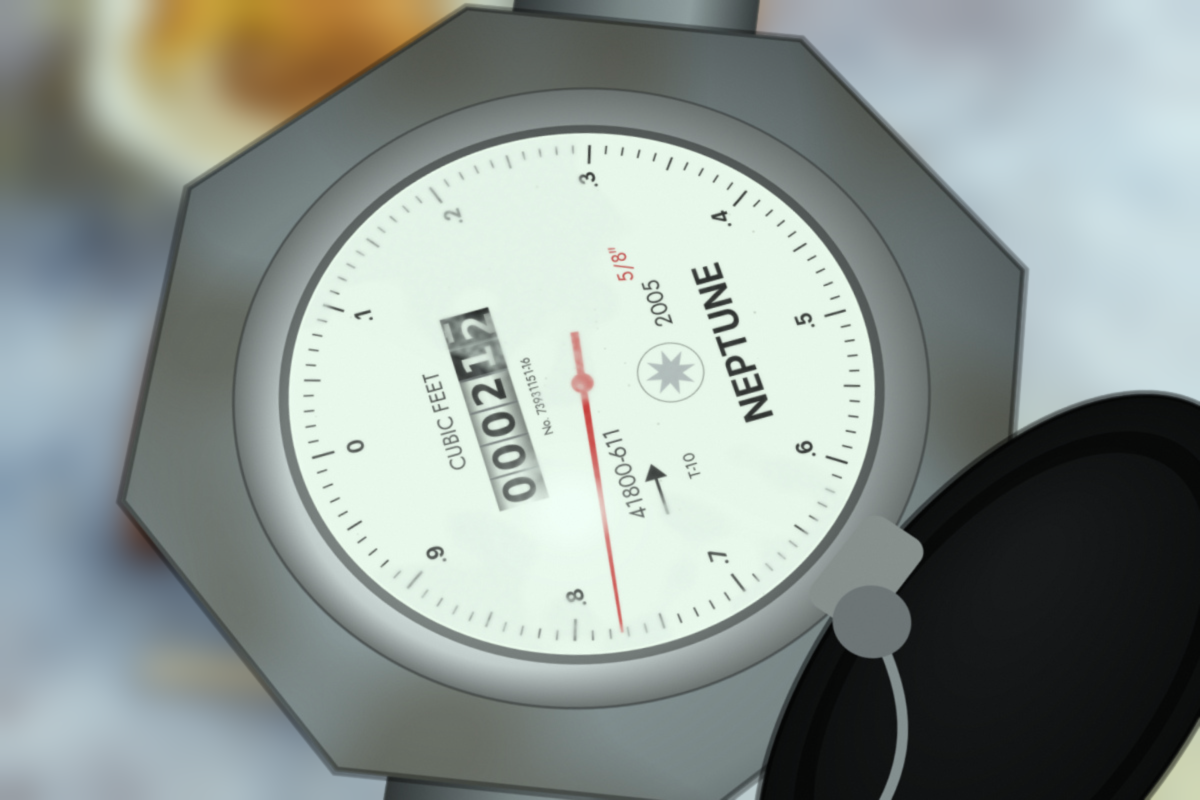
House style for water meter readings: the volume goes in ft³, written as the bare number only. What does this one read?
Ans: 211.77
